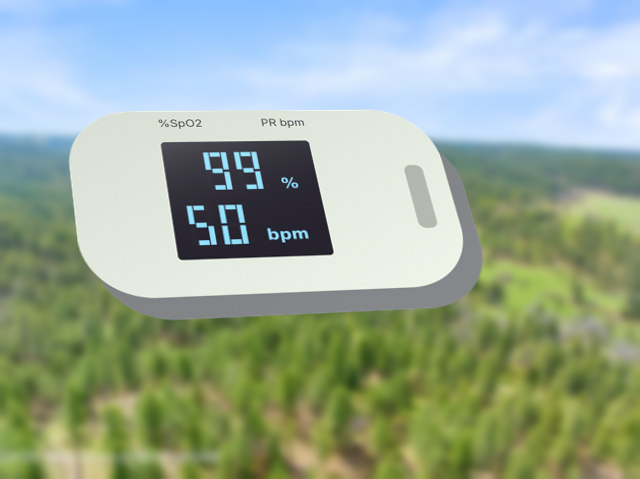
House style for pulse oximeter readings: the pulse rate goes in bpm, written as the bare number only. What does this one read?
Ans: 50
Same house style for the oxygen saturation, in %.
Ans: 99
